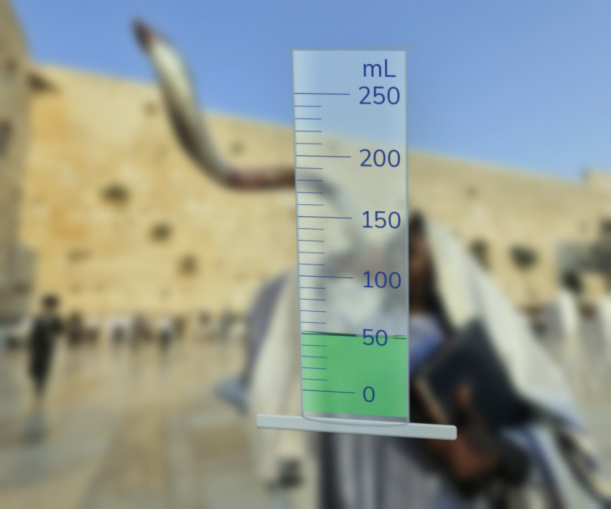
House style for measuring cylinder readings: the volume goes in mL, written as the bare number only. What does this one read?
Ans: 50
